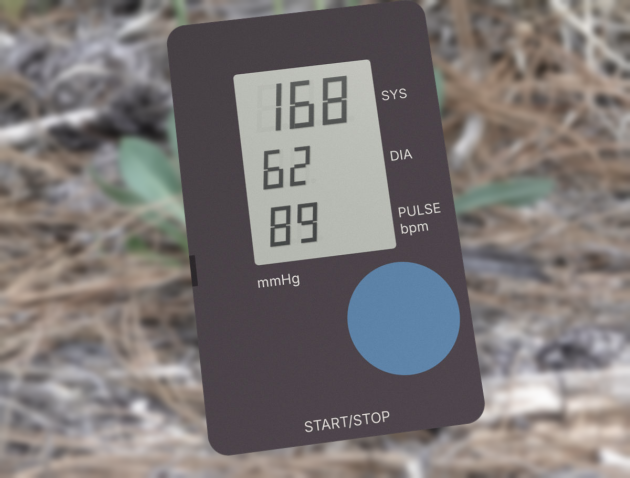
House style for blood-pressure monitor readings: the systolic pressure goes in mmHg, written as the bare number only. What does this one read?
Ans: 168
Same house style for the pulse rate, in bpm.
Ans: 89
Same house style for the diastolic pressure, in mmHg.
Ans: 62
